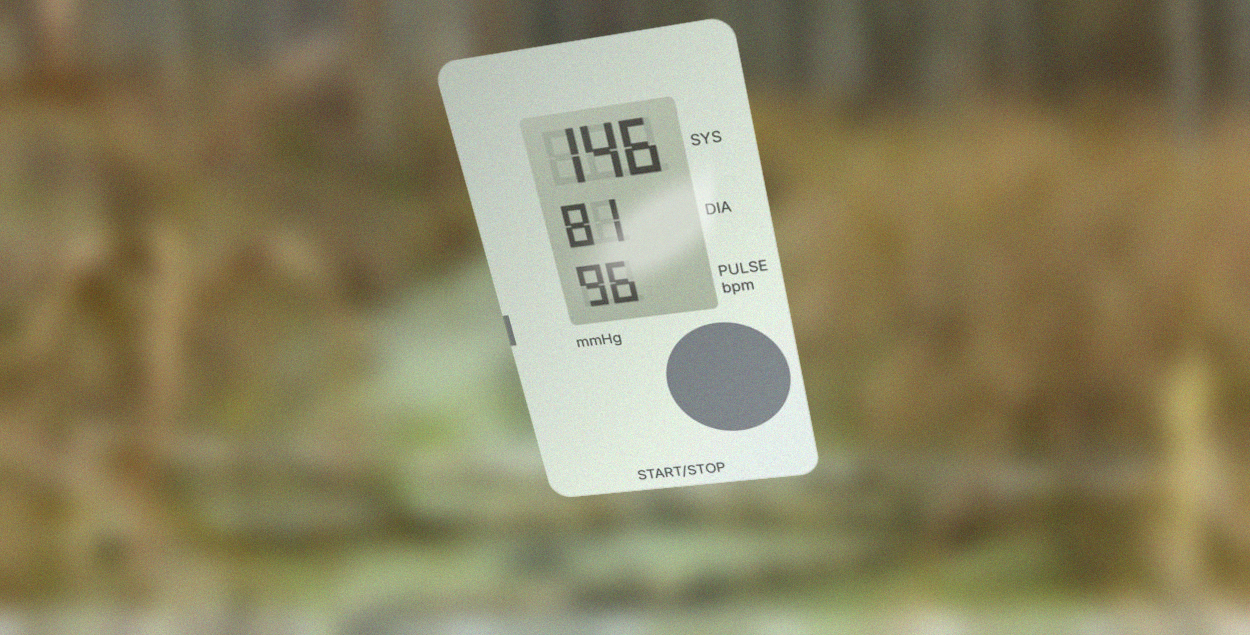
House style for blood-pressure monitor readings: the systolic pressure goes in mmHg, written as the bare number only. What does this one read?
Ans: 146
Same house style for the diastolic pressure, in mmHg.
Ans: 81
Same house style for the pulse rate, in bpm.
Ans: 96
